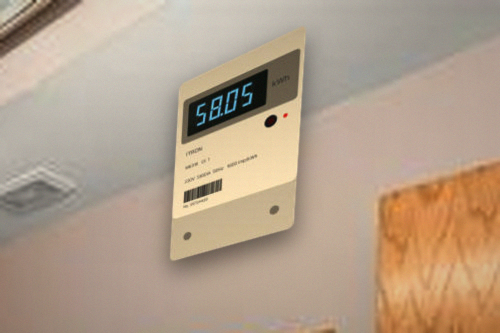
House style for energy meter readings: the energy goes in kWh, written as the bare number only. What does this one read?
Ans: 58.05
